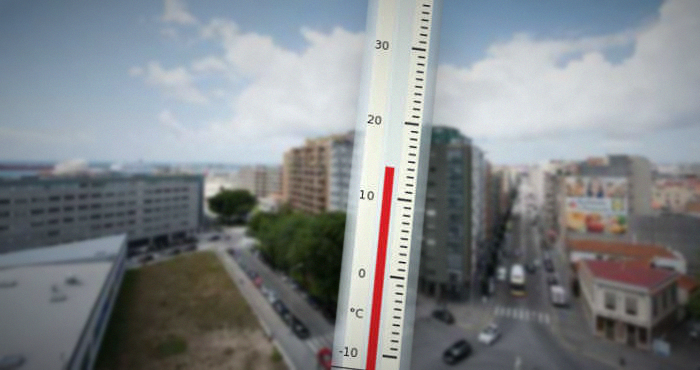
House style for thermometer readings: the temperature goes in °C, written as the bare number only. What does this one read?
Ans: 14
